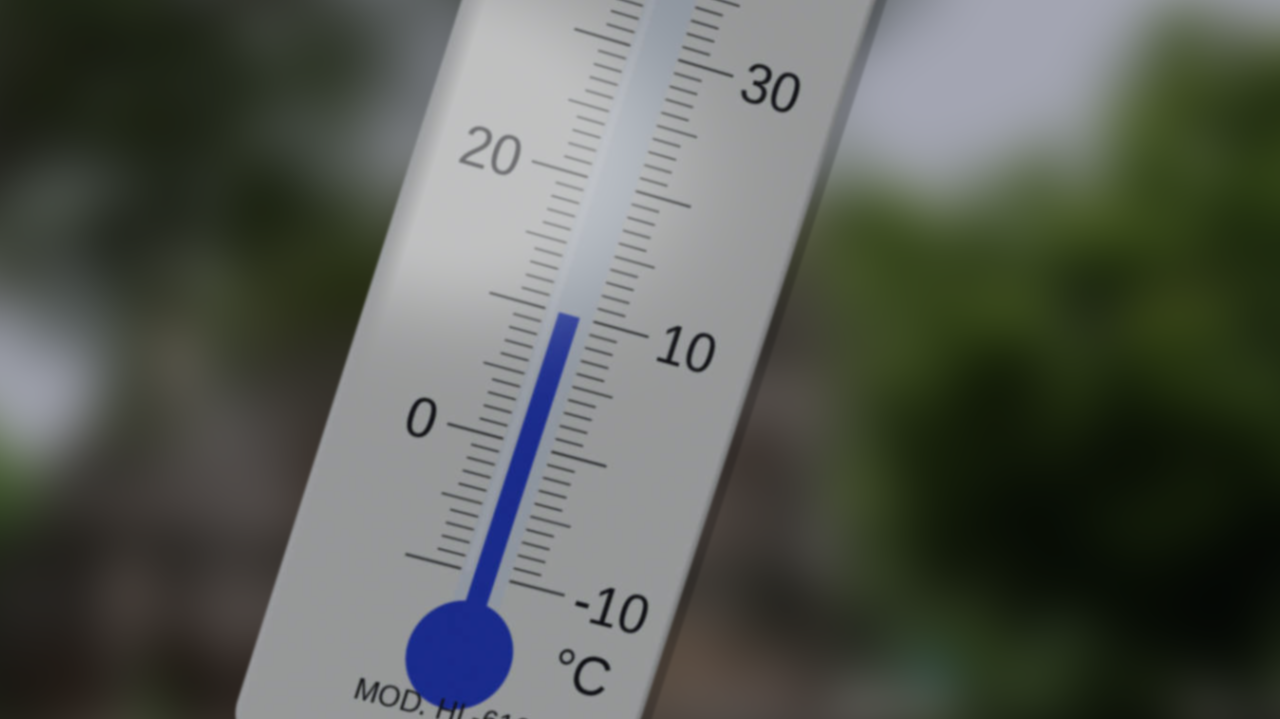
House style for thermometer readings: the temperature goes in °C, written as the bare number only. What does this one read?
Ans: 10
